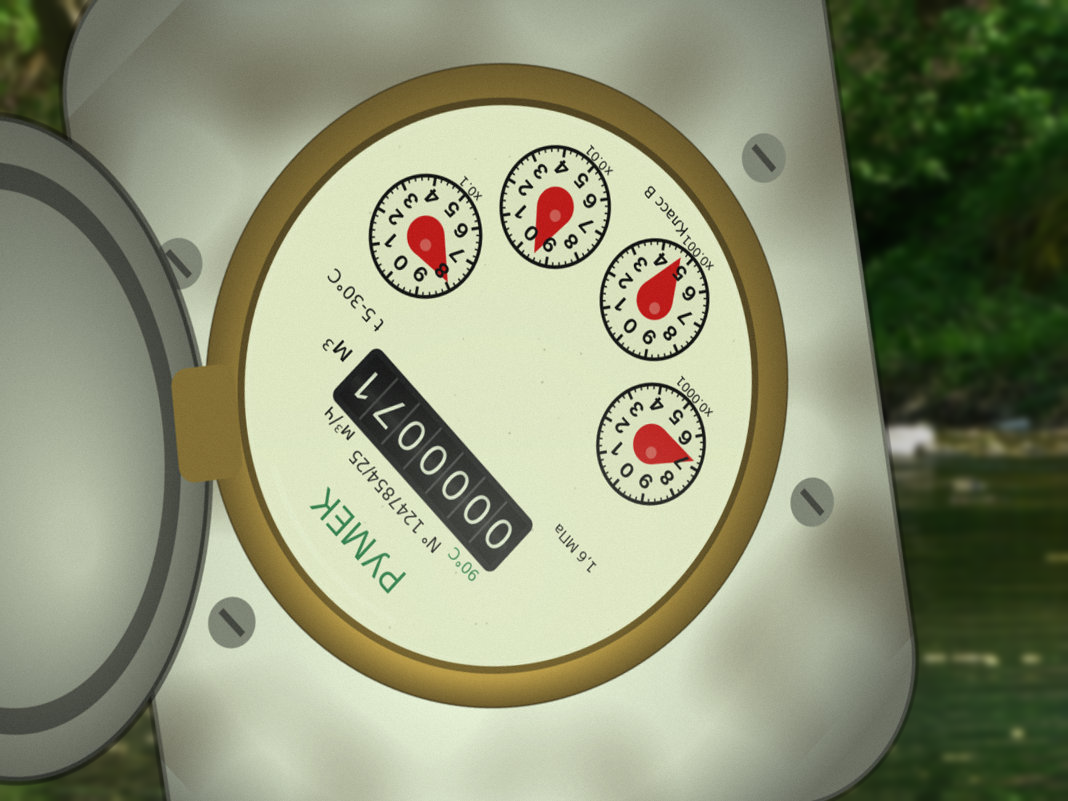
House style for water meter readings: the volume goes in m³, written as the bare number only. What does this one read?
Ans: 71.7946
